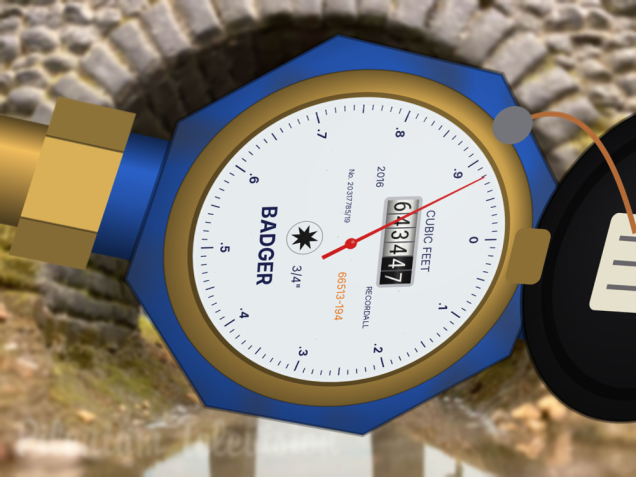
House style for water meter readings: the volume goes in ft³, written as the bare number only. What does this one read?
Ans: 643446.92
